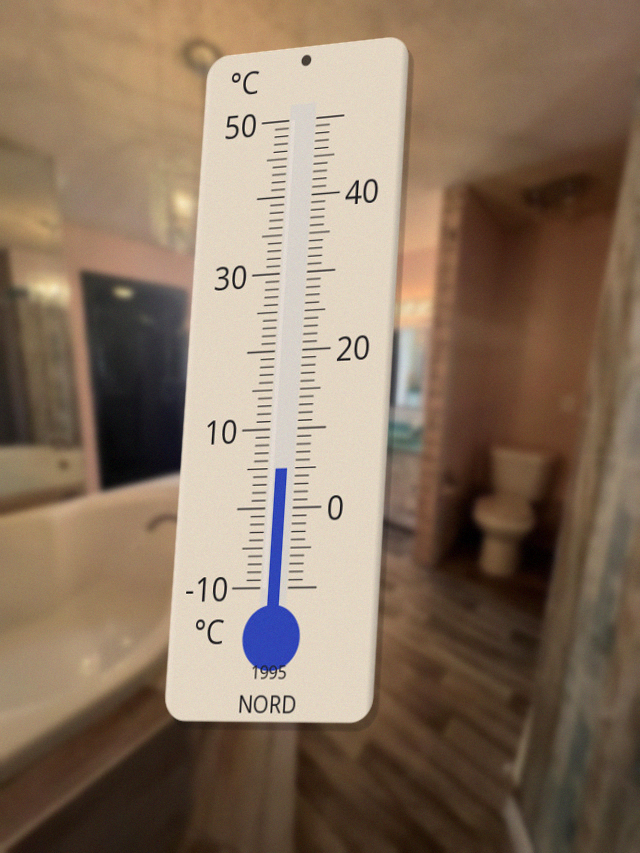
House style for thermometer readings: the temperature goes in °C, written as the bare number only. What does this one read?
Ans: 5
